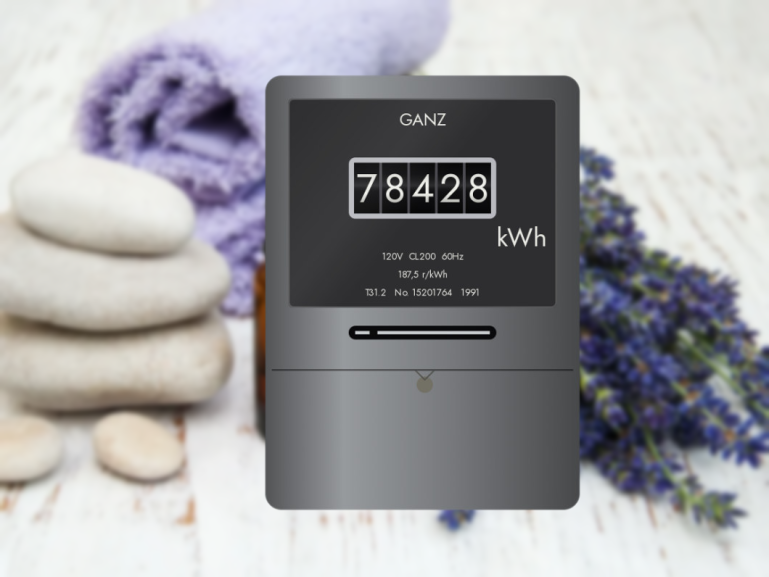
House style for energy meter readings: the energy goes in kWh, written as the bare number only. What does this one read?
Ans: 78428
